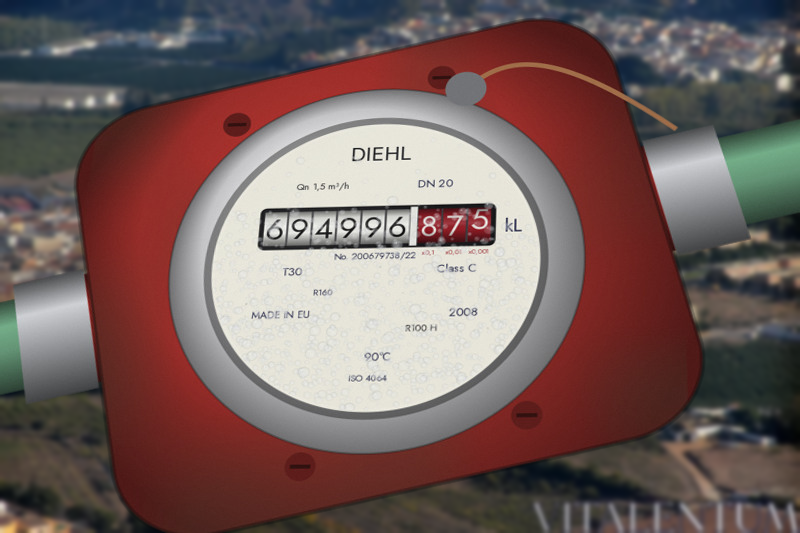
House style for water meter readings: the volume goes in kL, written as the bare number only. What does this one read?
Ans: 694996.875
